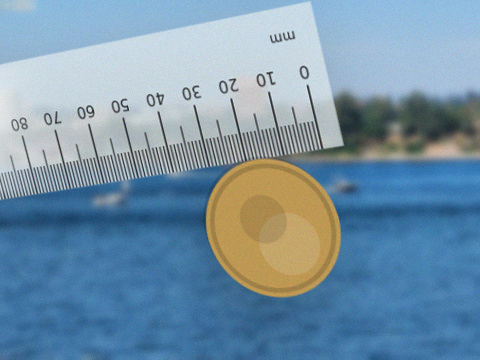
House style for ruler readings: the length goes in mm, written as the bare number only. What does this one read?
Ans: 35
